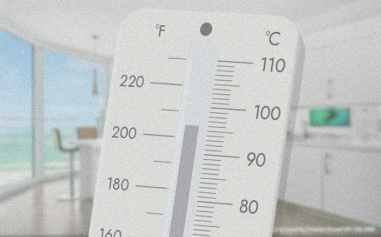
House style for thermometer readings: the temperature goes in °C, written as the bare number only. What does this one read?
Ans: 96
